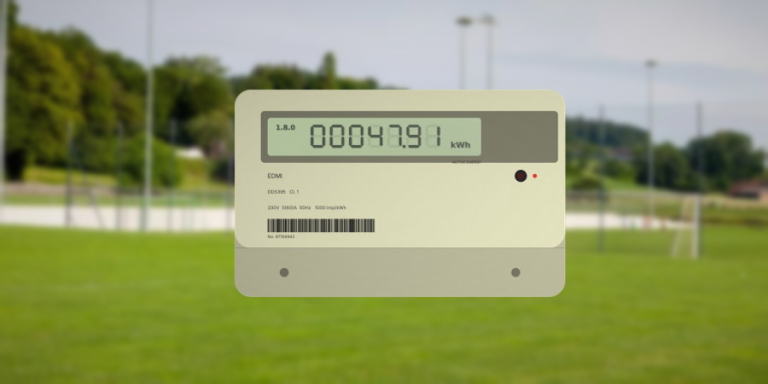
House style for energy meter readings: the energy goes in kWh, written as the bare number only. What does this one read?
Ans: 47.91
